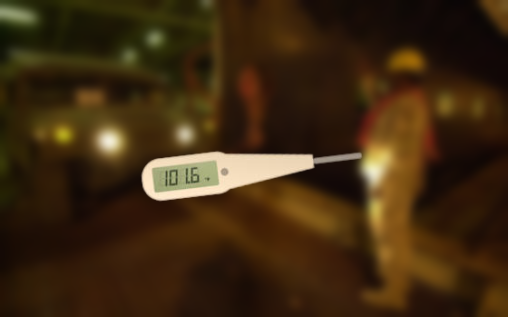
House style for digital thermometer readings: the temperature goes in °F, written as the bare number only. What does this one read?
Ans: 101.6
